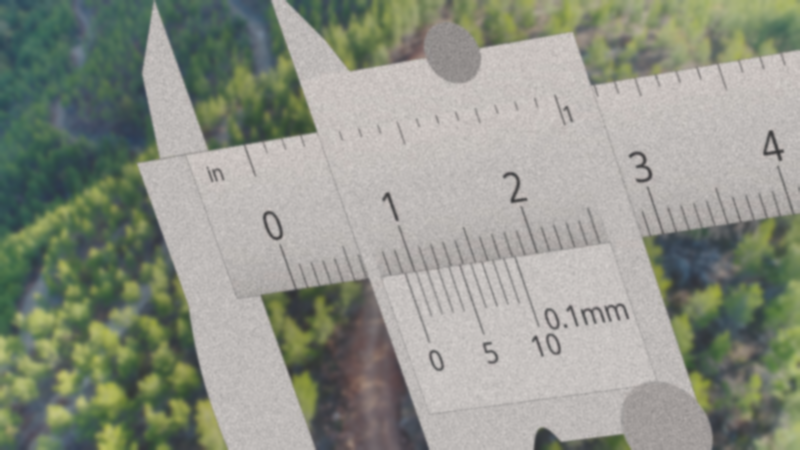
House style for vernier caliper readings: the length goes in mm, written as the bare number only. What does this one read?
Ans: 9.2
